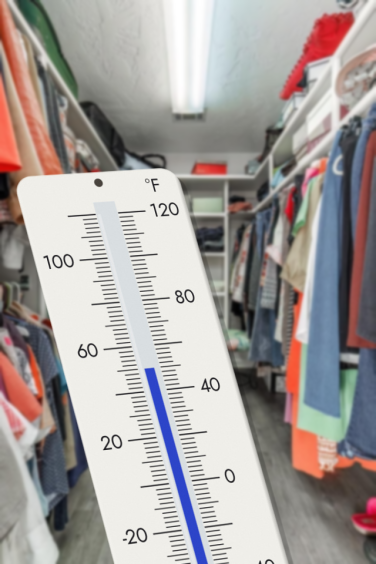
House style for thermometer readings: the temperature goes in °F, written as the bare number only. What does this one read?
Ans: 50
